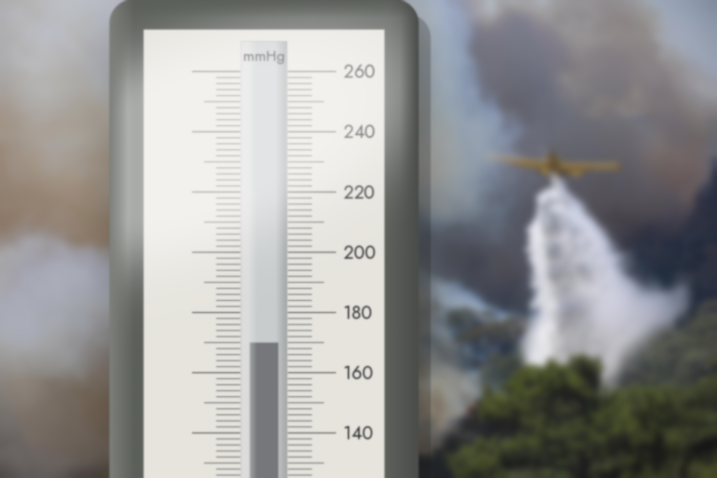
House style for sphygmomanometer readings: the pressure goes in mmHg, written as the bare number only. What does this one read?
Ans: 170
